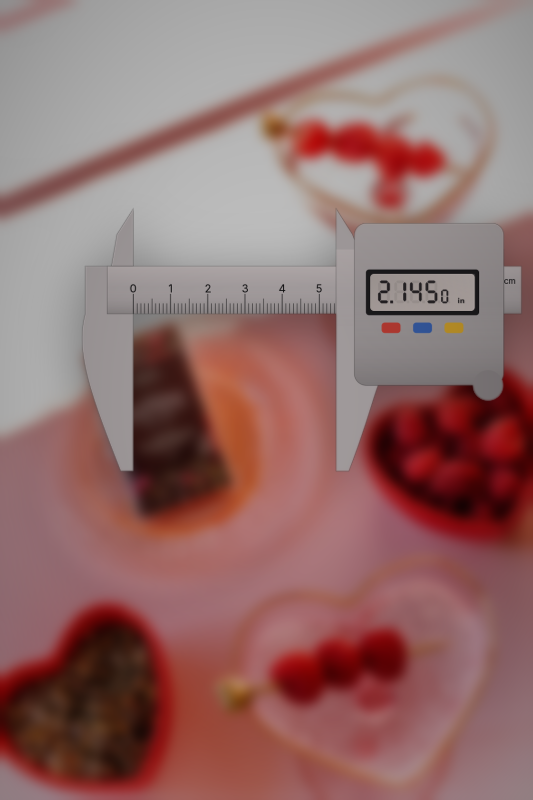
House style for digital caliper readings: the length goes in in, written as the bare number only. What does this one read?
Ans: 2.1450
